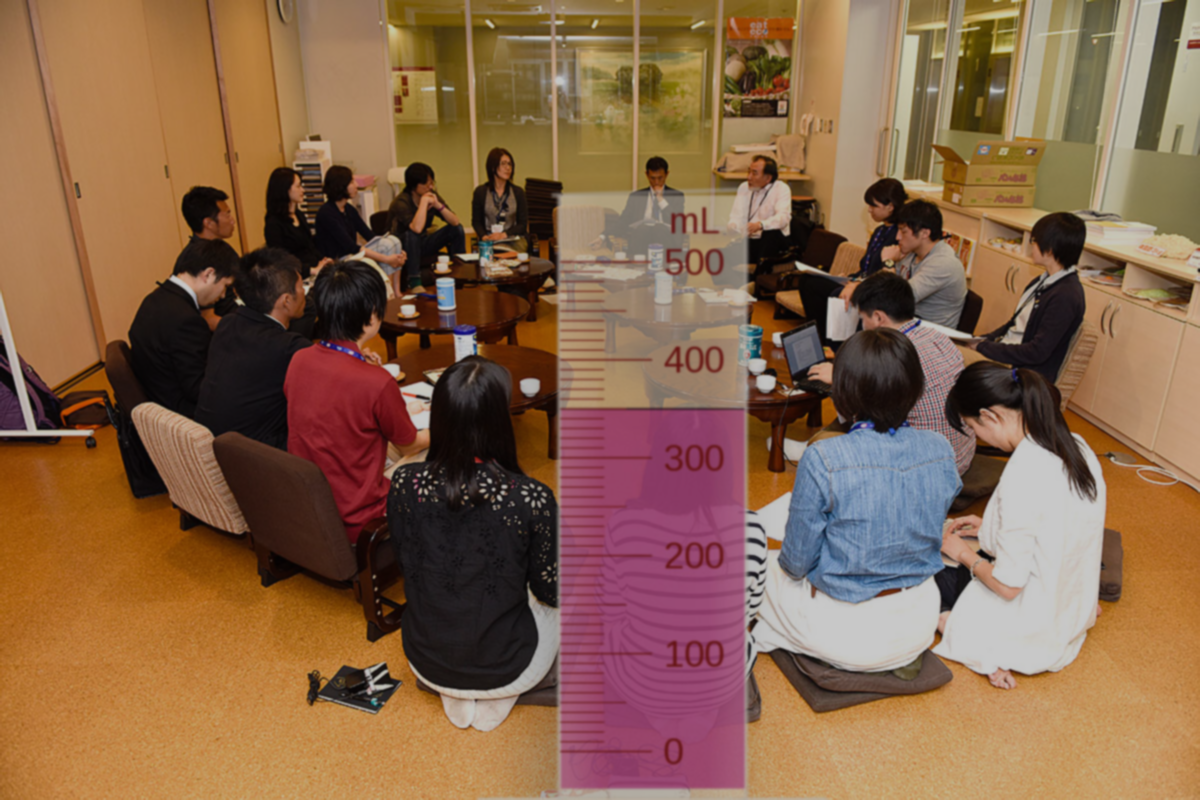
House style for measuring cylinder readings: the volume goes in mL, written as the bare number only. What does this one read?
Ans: 350
